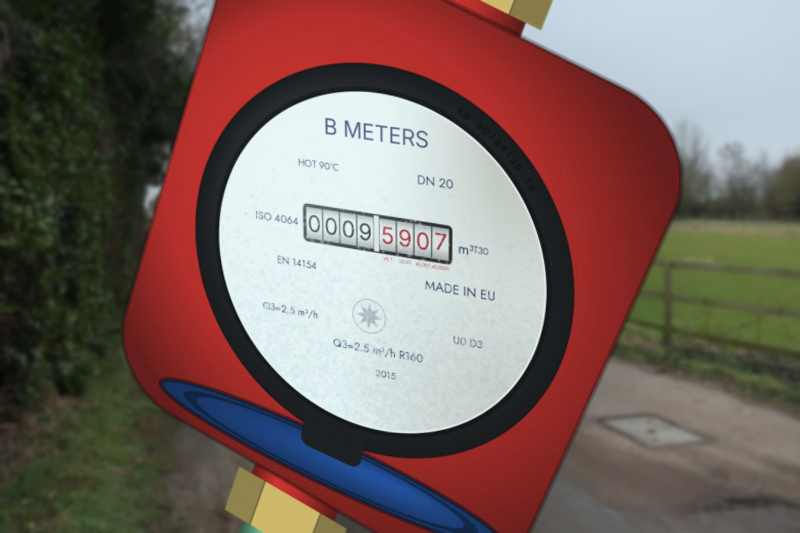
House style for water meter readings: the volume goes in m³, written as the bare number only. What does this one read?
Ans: 9.5907
